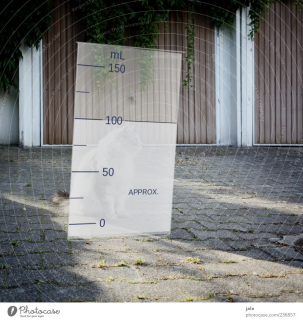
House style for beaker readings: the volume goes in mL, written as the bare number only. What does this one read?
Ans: 100
